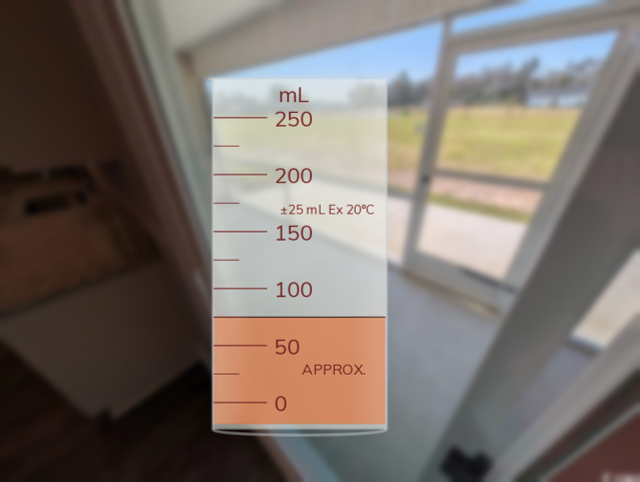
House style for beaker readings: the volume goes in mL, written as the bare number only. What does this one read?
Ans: 75
